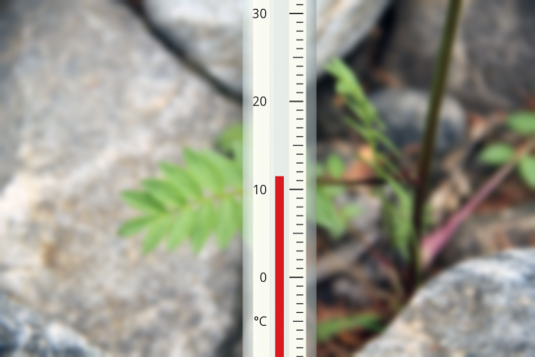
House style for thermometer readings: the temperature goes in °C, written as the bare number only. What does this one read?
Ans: 11.5
